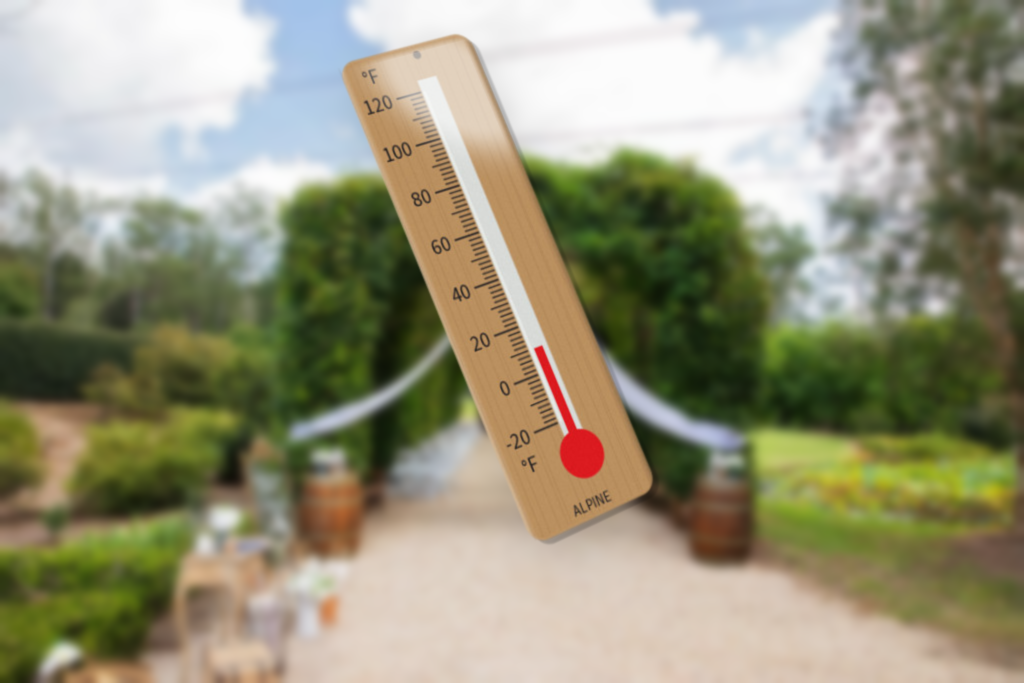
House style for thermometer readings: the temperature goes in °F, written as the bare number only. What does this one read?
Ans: 10
